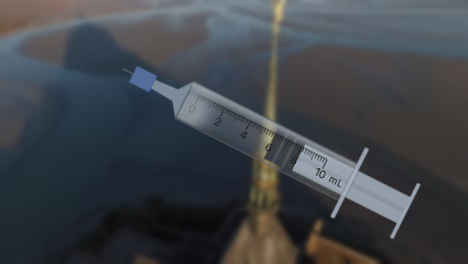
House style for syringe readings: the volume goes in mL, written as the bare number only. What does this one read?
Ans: 6
